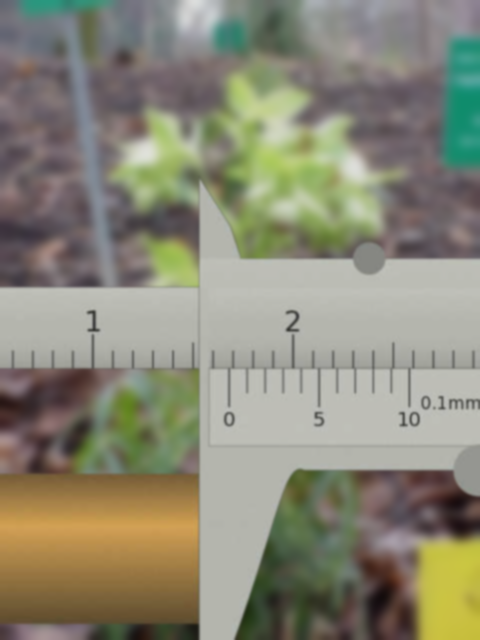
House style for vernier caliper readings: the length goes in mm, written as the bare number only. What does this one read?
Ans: 16.8
